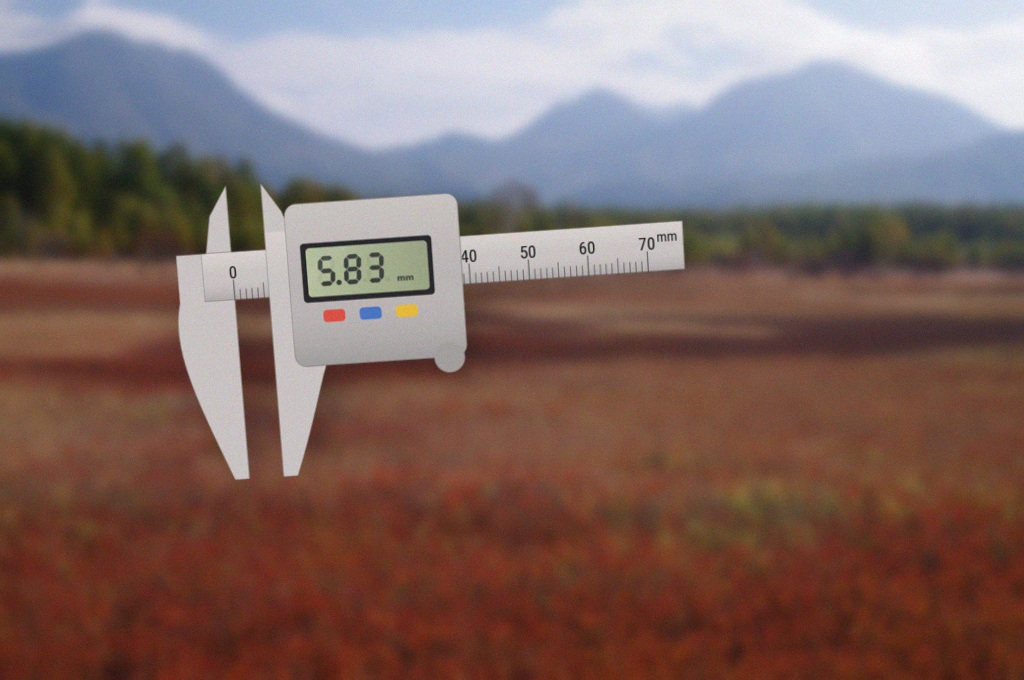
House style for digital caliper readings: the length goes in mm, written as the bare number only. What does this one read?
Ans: 5.83
